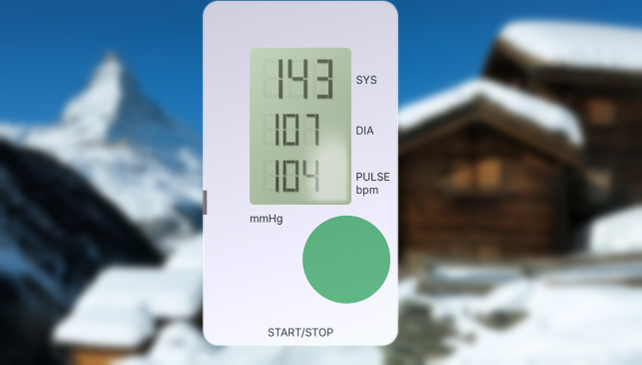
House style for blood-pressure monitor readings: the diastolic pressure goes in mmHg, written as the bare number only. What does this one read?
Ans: 107
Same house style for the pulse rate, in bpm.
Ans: 104
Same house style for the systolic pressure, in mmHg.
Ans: 143
